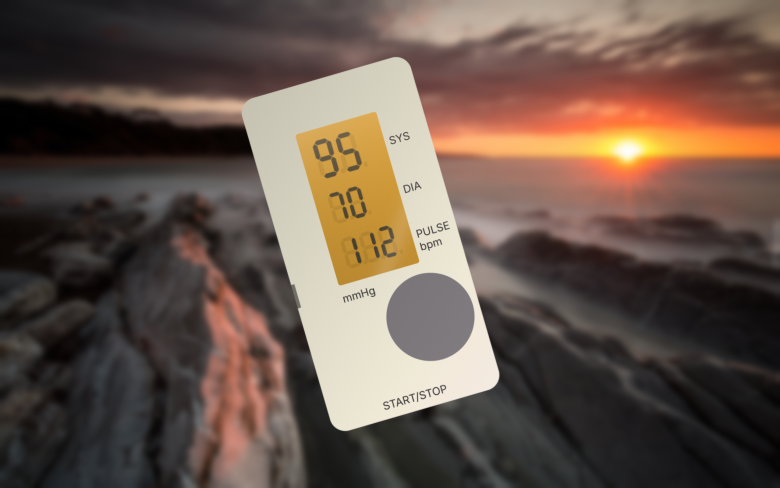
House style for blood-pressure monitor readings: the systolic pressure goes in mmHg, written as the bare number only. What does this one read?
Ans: 95
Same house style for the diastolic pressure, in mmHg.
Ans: 70
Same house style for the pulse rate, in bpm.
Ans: 112
